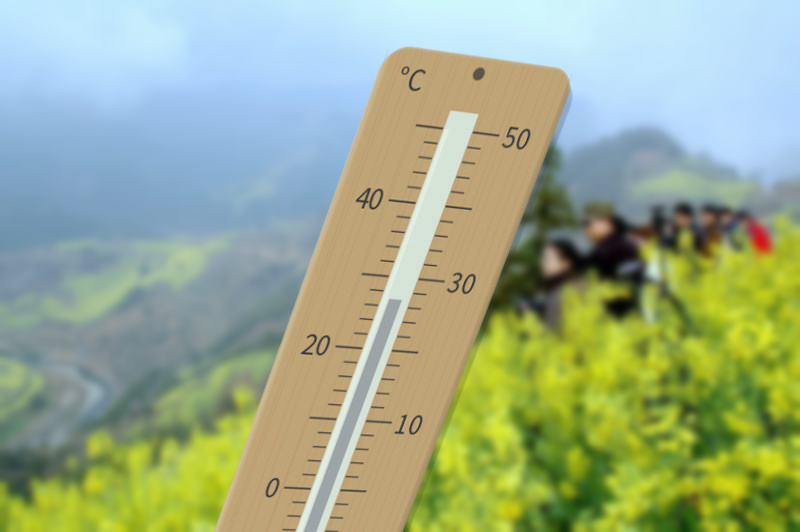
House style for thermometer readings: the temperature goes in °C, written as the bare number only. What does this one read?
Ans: 27
